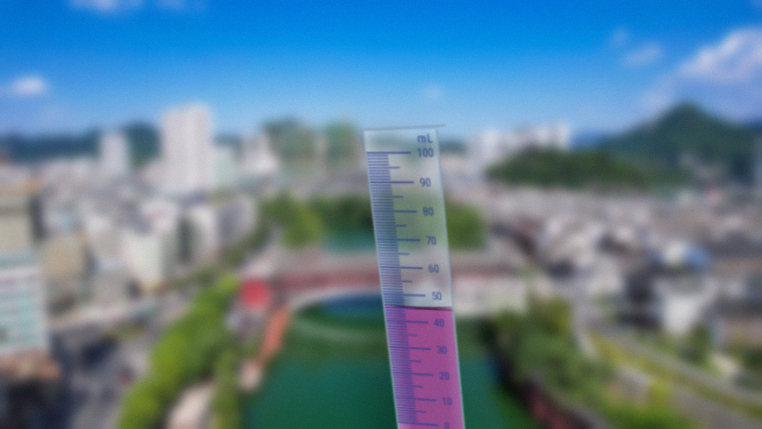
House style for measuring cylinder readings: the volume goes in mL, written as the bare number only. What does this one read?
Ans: 45
